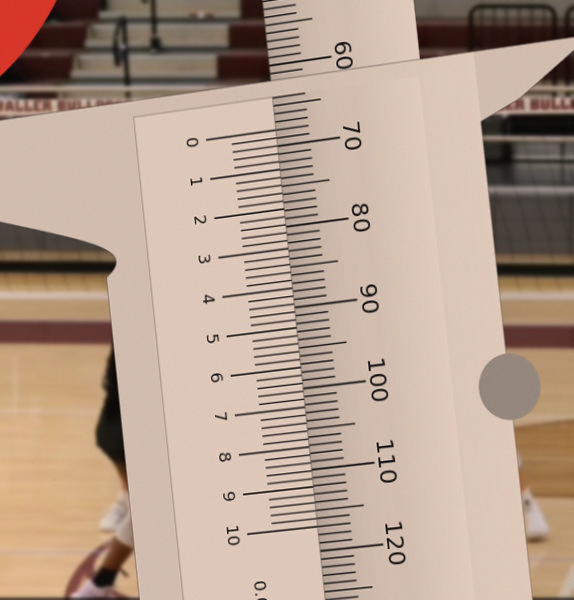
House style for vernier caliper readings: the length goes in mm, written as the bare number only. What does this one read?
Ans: 68.0
